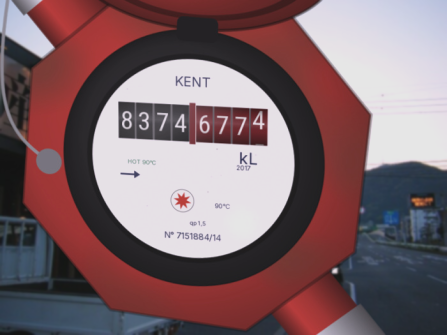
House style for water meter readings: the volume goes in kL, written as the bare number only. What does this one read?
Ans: 8374.6774
